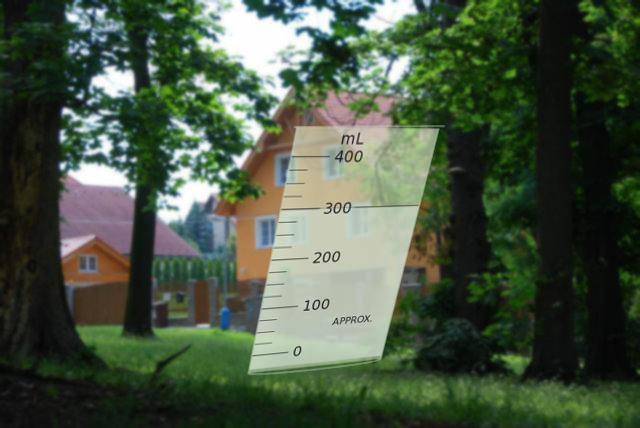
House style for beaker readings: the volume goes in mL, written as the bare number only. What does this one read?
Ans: 300
